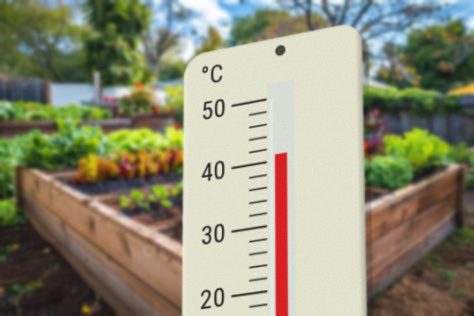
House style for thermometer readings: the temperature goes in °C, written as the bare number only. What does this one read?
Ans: 41
